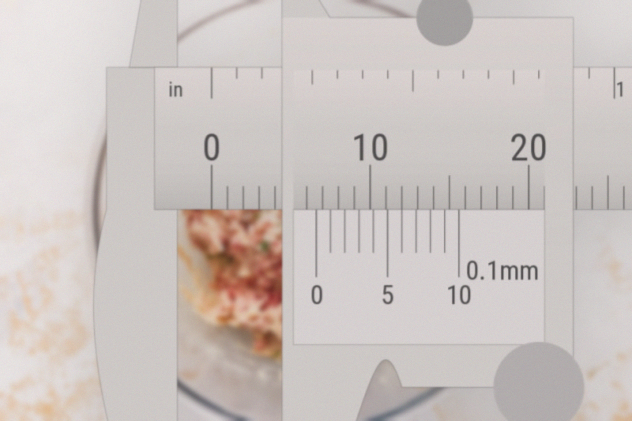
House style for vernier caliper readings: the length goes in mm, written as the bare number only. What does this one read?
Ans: 6.6
